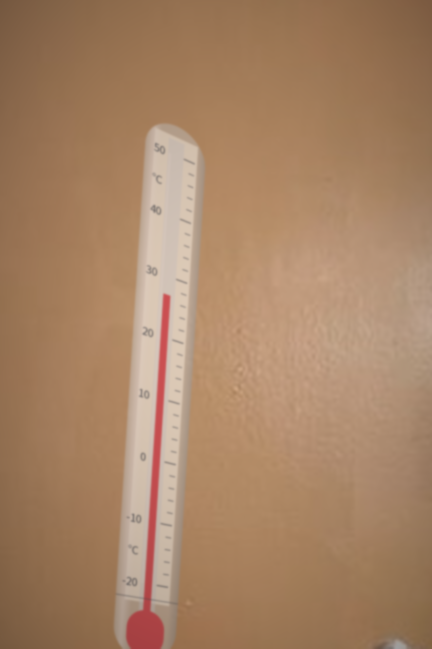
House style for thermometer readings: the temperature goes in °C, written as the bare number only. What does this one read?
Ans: 27
